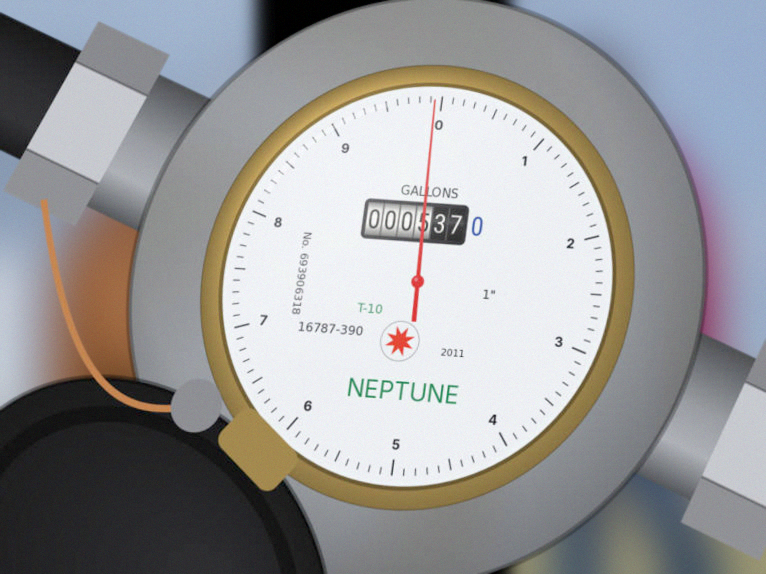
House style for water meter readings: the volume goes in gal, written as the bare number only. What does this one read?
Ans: 5369.9
